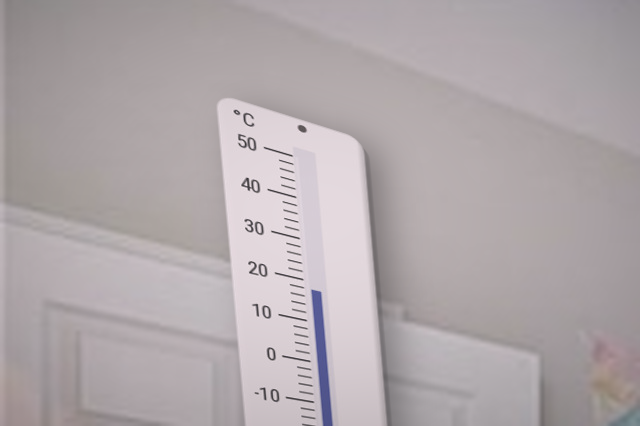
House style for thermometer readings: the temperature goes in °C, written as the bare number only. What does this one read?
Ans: 18
